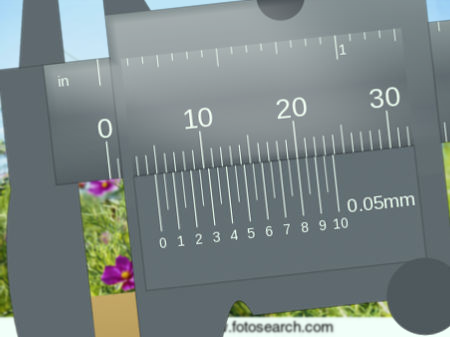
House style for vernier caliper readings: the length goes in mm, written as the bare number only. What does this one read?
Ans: 4.8
